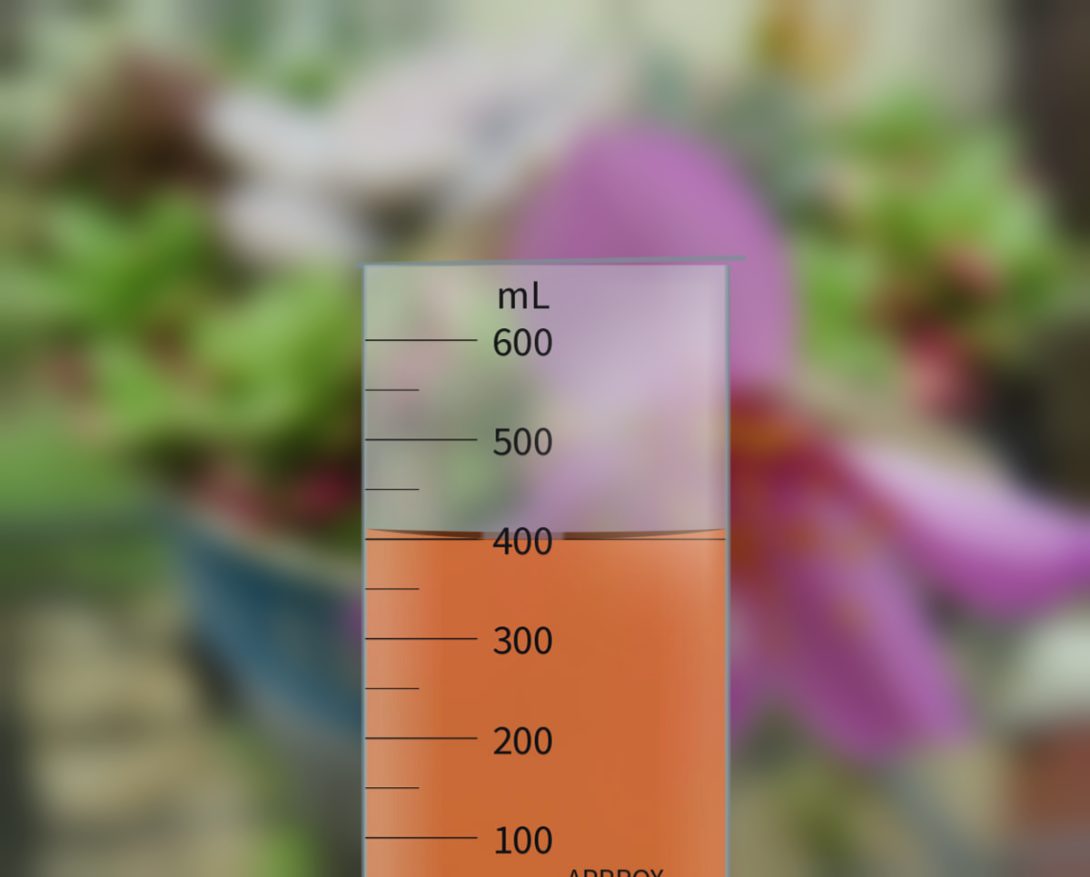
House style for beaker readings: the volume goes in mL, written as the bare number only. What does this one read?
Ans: 400
